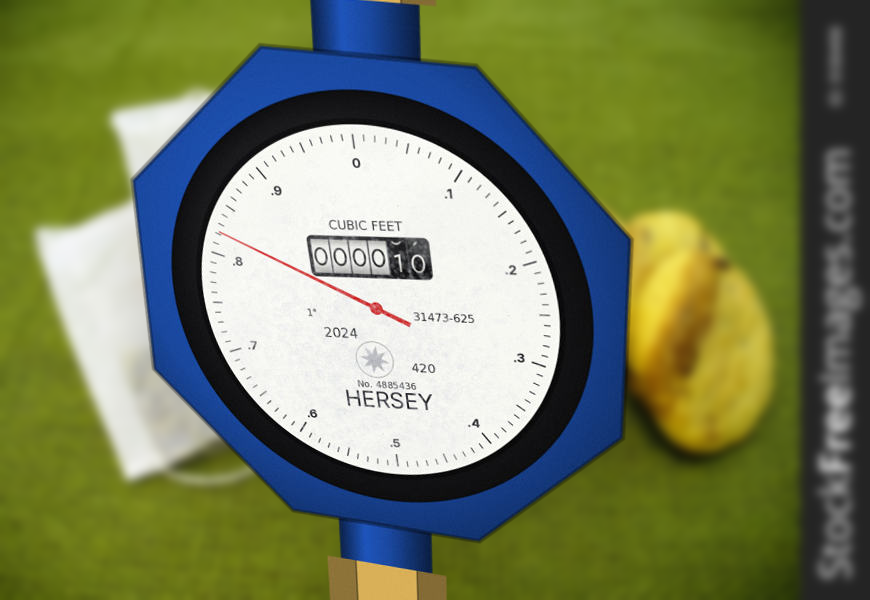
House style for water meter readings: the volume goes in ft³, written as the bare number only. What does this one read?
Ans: 9.82
